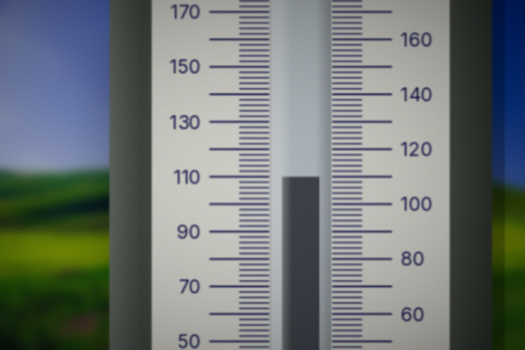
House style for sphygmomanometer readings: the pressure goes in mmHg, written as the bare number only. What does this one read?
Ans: 110
